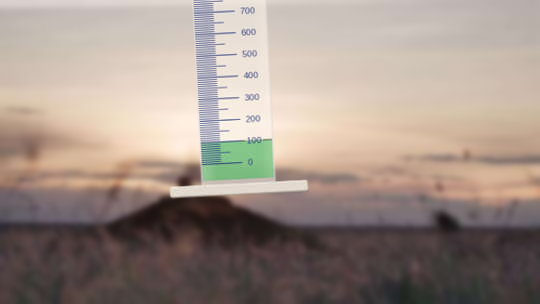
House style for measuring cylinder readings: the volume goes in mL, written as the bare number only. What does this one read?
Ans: 100
